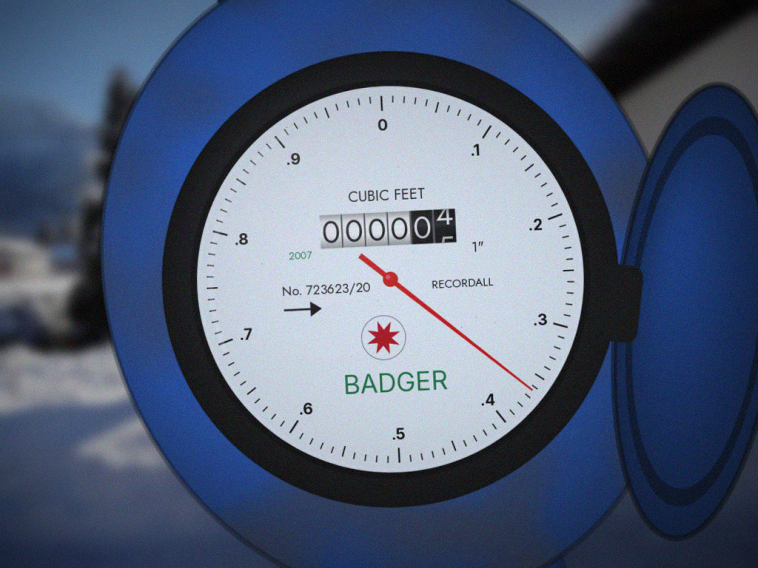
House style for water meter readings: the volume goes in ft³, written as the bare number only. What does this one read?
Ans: 4.36
